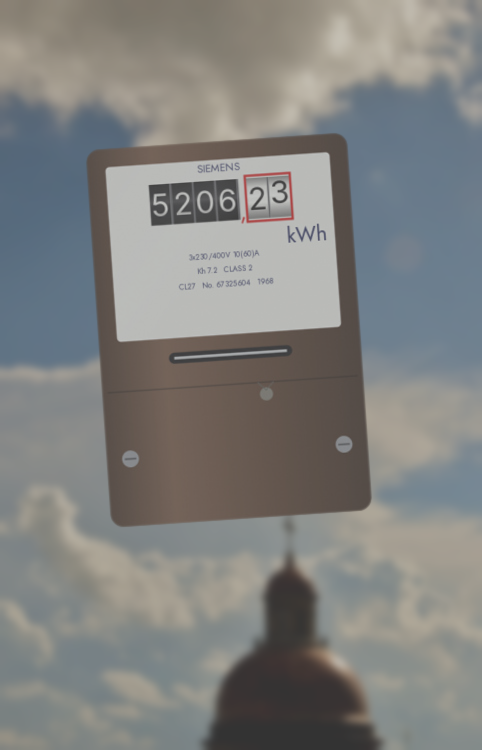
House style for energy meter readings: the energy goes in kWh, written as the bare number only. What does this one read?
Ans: 5206.23
